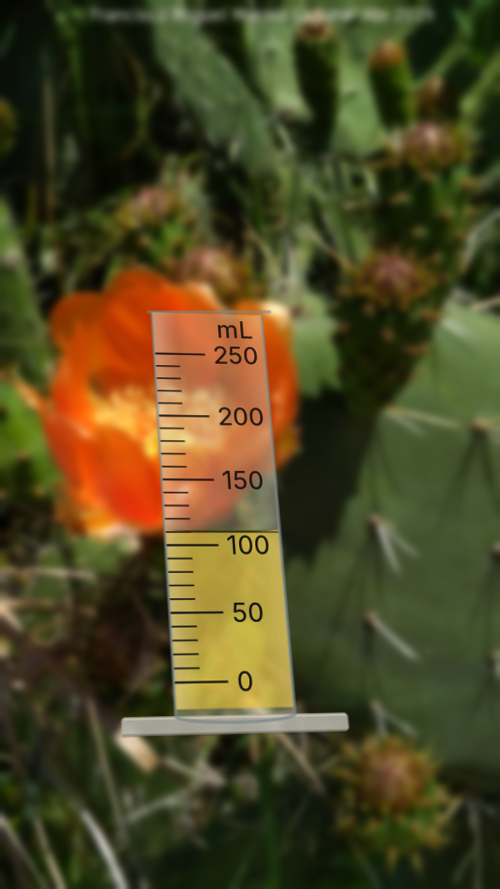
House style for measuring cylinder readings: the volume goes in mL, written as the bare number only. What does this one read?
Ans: 110
